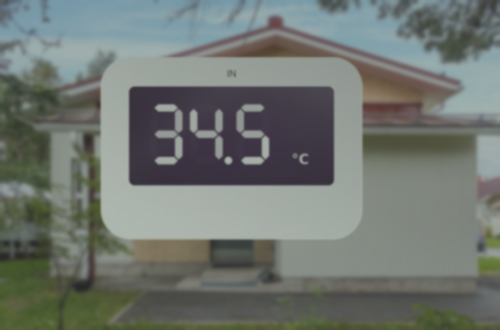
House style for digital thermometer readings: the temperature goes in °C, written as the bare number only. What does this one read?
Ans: 34.5
